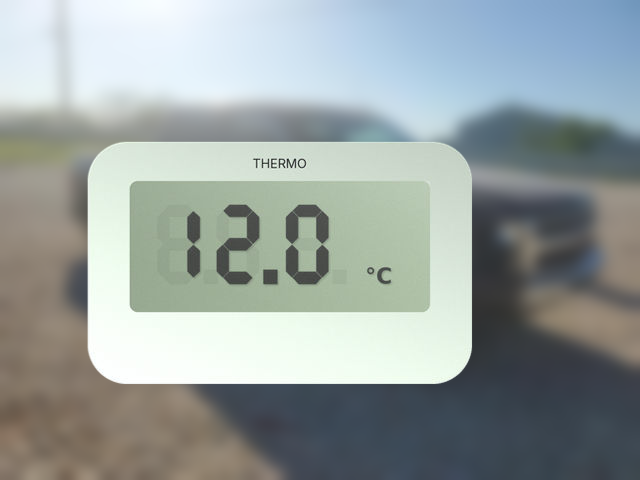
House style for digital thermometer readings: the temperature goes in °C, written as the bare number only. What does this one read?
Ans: 12.0
